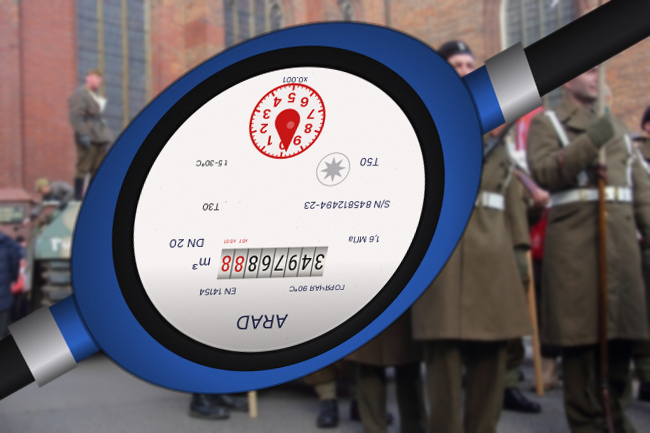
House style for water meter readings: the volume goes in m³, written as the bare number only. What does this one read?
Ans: 349768.879
